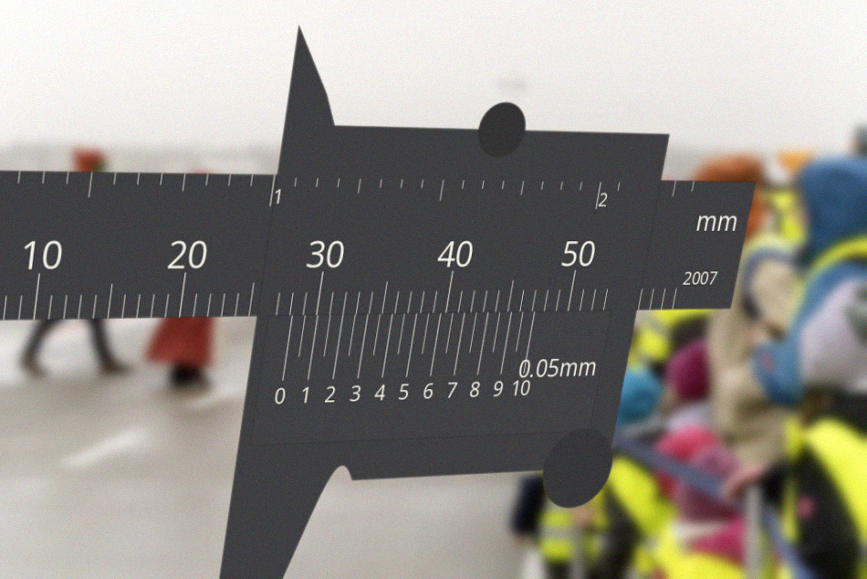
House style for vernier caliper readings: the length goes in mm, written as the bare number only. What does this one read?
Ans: 28.2
